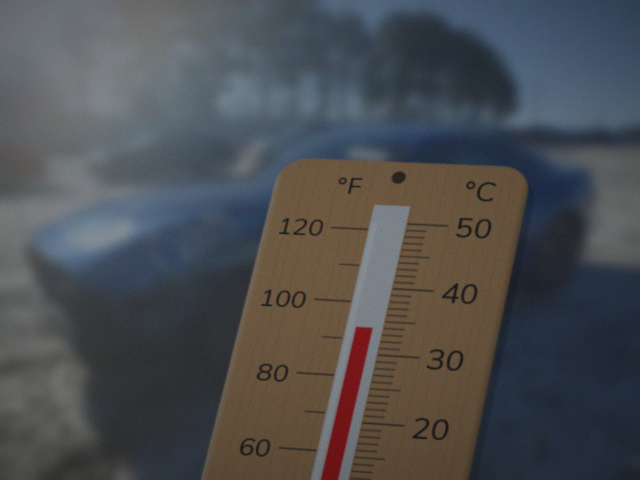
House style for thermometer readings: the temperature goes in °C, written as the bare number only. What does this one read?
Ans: 34
